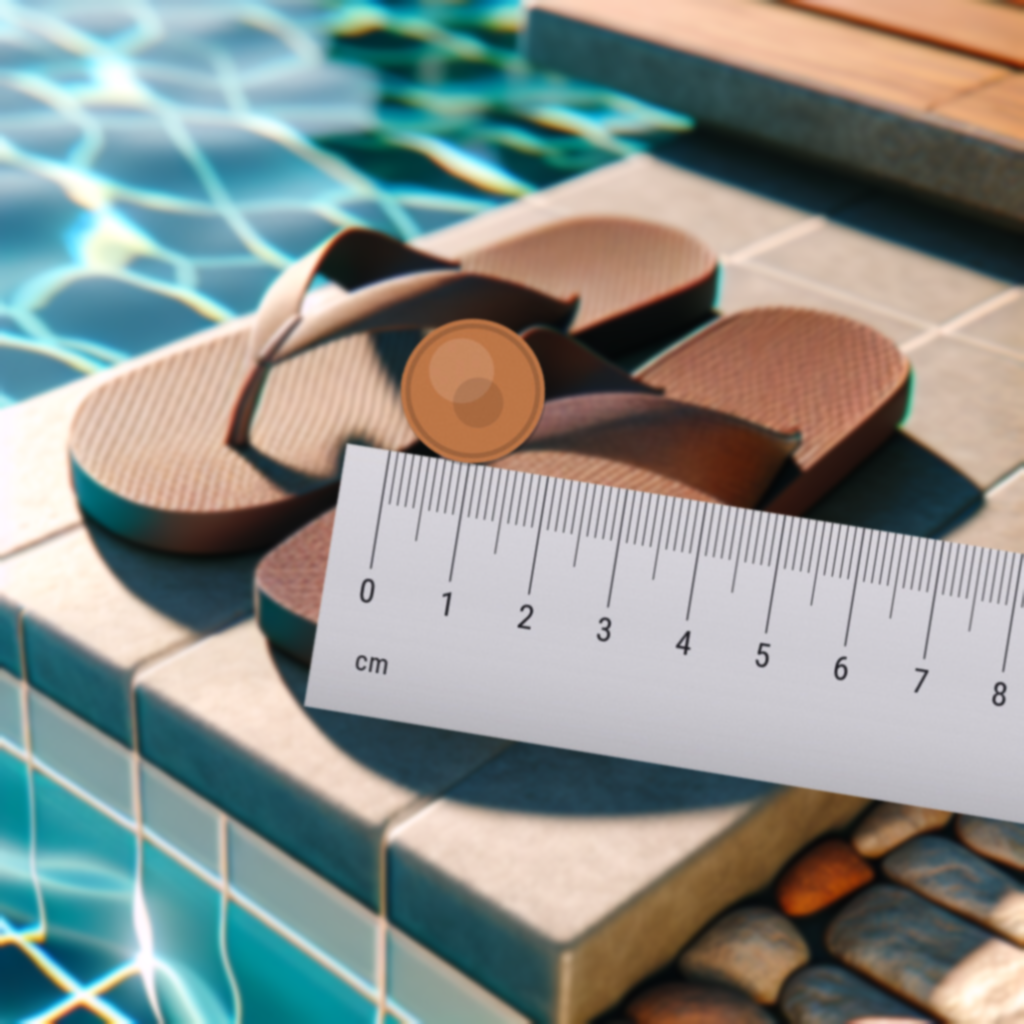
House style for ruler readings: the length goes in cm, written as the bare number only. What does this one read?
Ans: 1.8
